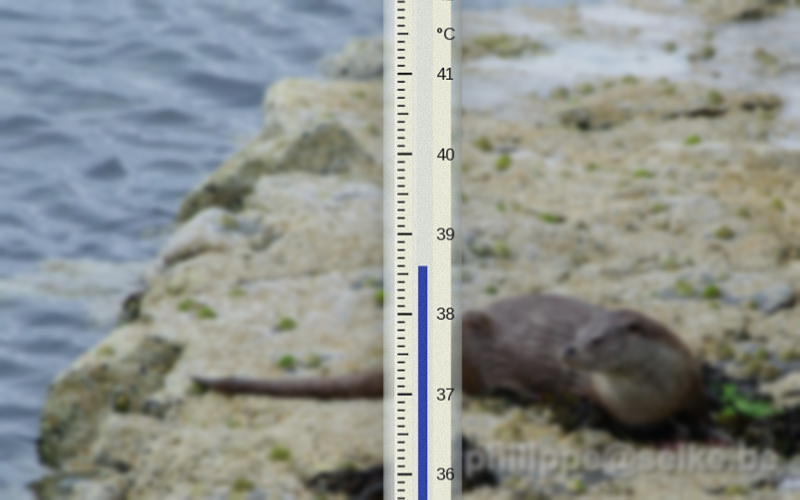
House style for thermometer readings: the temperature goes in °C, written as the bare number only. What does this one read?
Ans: 38.6
